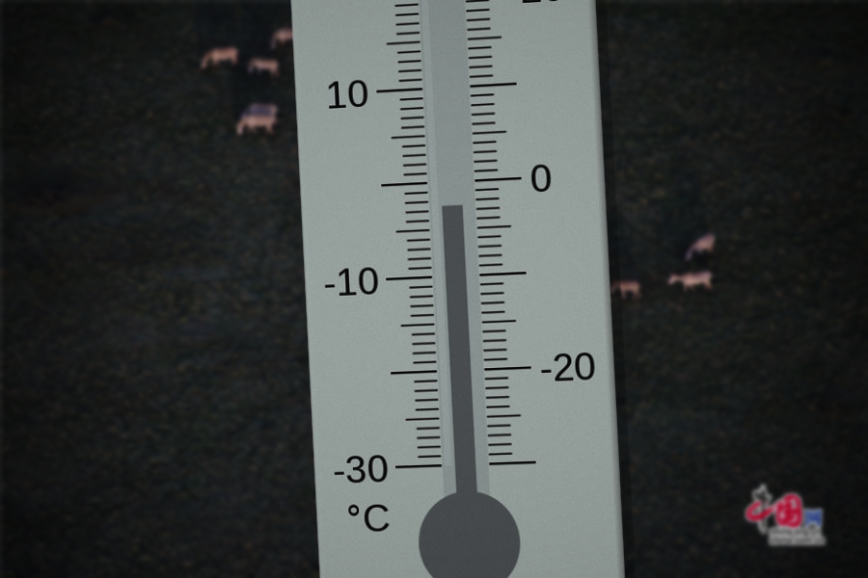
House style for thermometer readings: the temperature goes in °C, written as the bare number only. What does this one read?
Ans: -2.5
